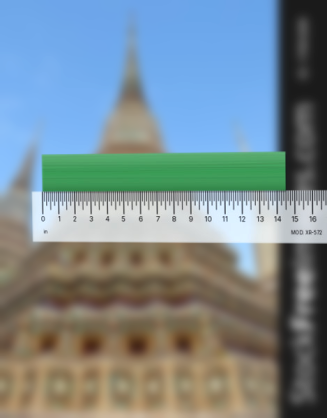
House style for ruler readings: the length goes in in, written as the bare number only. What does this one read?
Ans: 14.5
